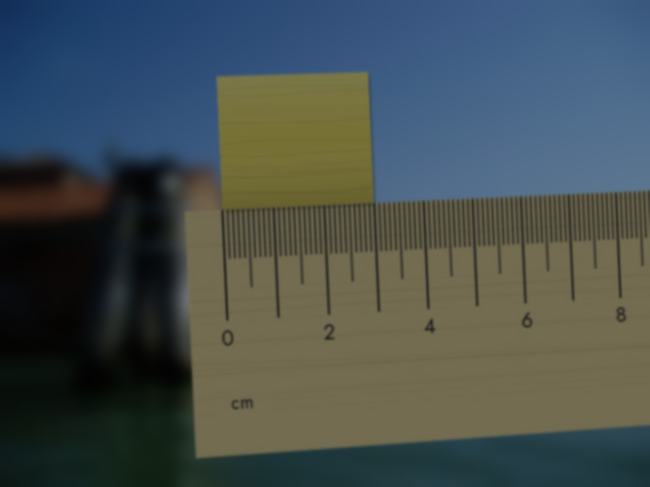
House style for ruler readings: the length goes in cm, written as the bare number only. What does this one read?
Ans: 3
